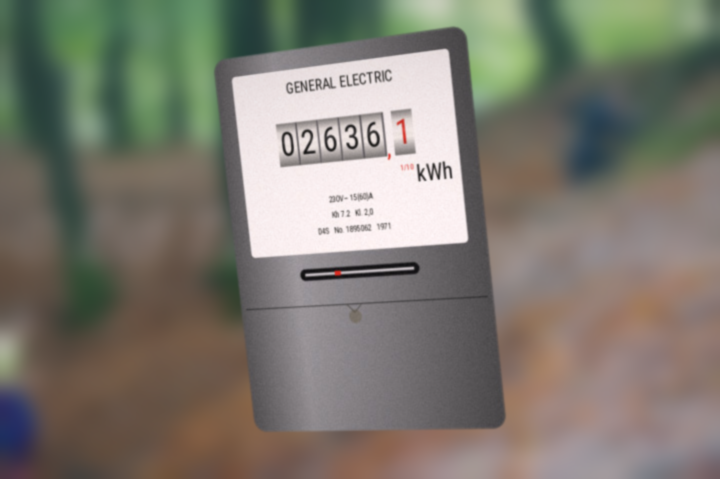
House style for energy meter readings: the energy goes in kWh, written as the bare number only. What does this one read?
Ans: 2636.1
